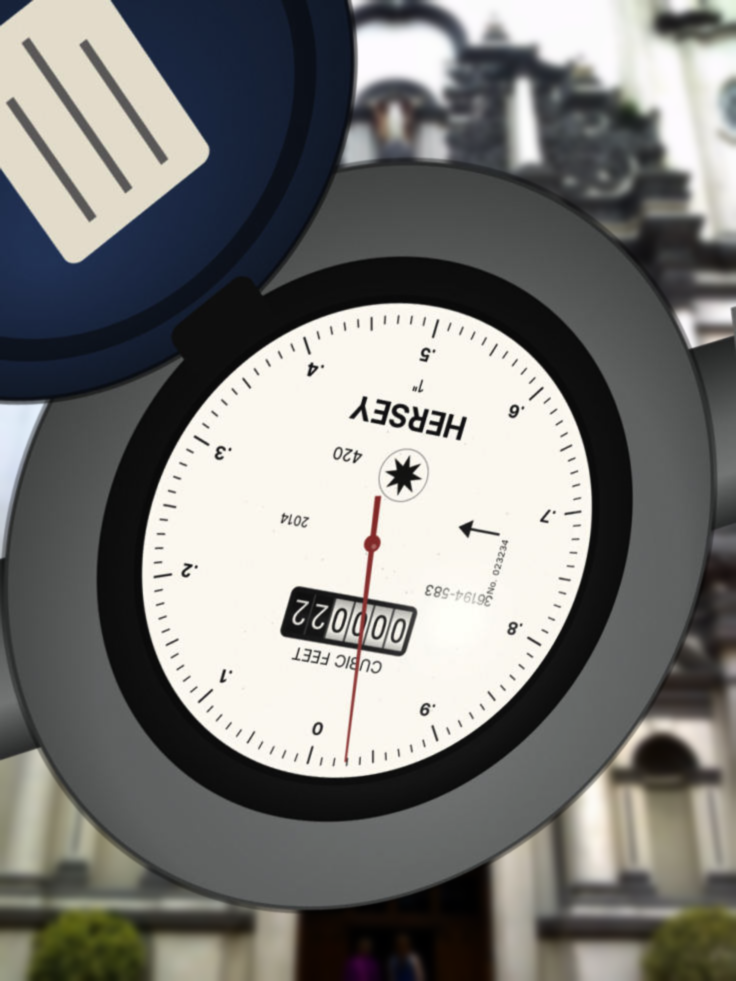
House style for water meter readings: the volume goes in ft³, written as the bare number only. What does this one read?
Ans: 21.97
